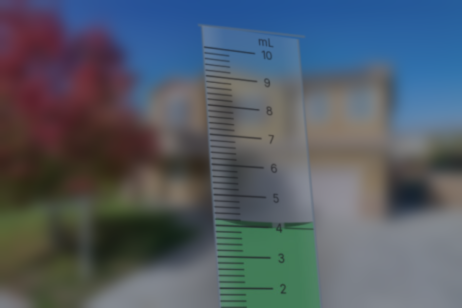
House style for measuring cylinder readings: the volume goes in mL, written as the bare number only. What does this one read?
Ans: 4
